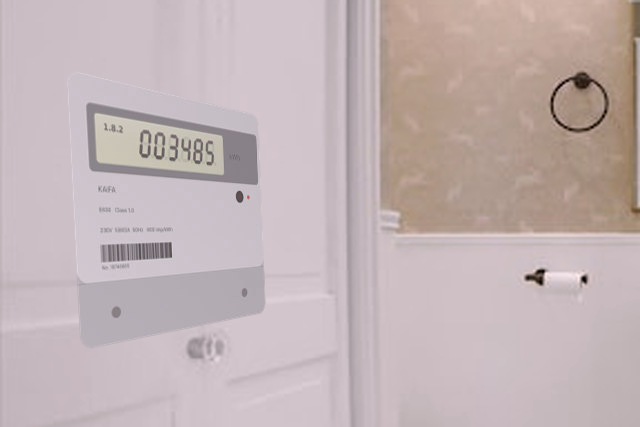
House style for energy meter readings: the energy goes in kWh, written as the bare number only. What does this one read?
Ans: 3485
